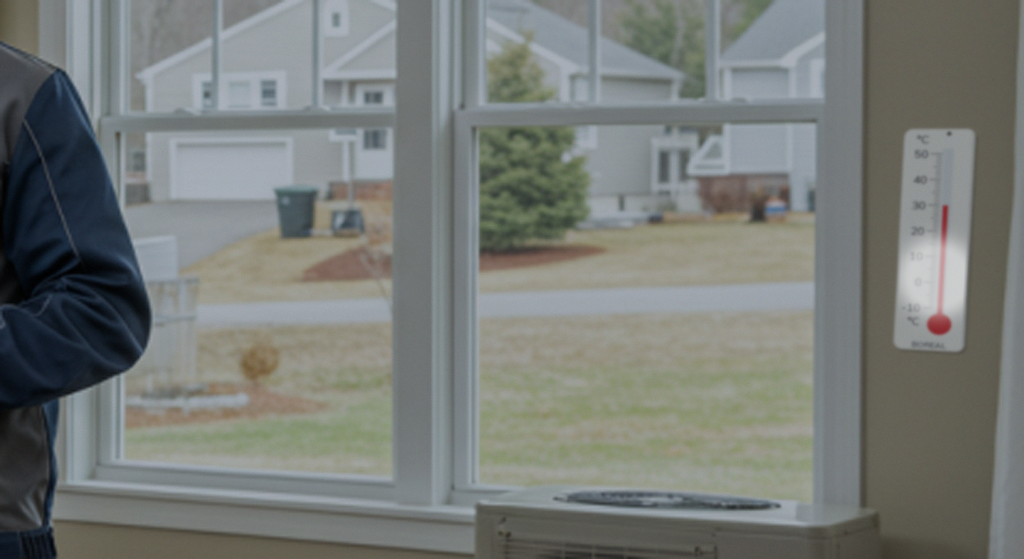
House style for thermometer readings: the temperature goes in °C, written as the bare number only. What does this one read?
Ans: 30
